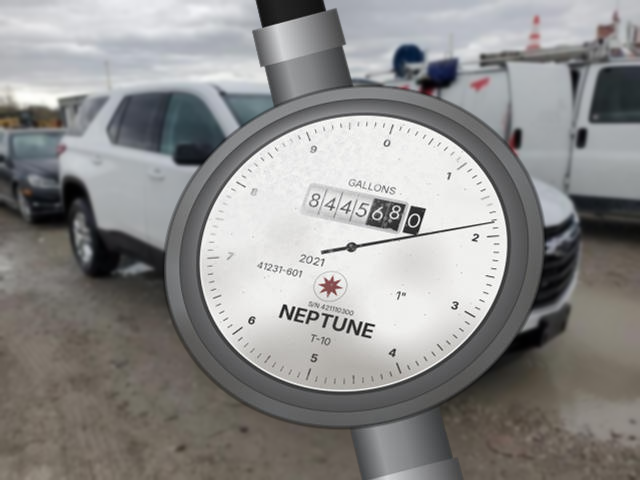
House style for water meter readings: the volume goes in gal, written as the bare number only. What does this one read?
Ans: 8445681.8
